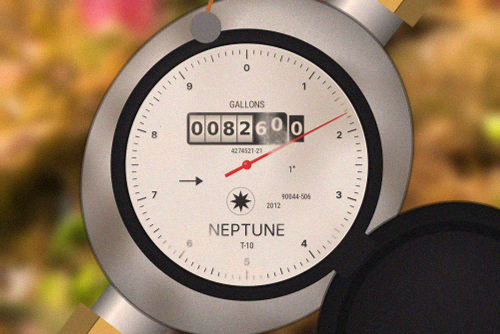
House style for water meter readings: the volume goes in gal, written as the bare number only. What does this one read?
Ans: 82601.7
